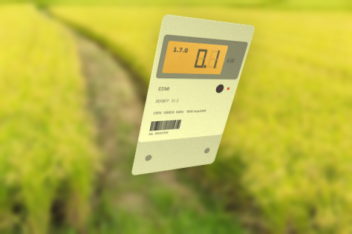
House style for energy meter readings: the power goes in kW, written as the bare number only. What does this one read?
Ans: 0.1
